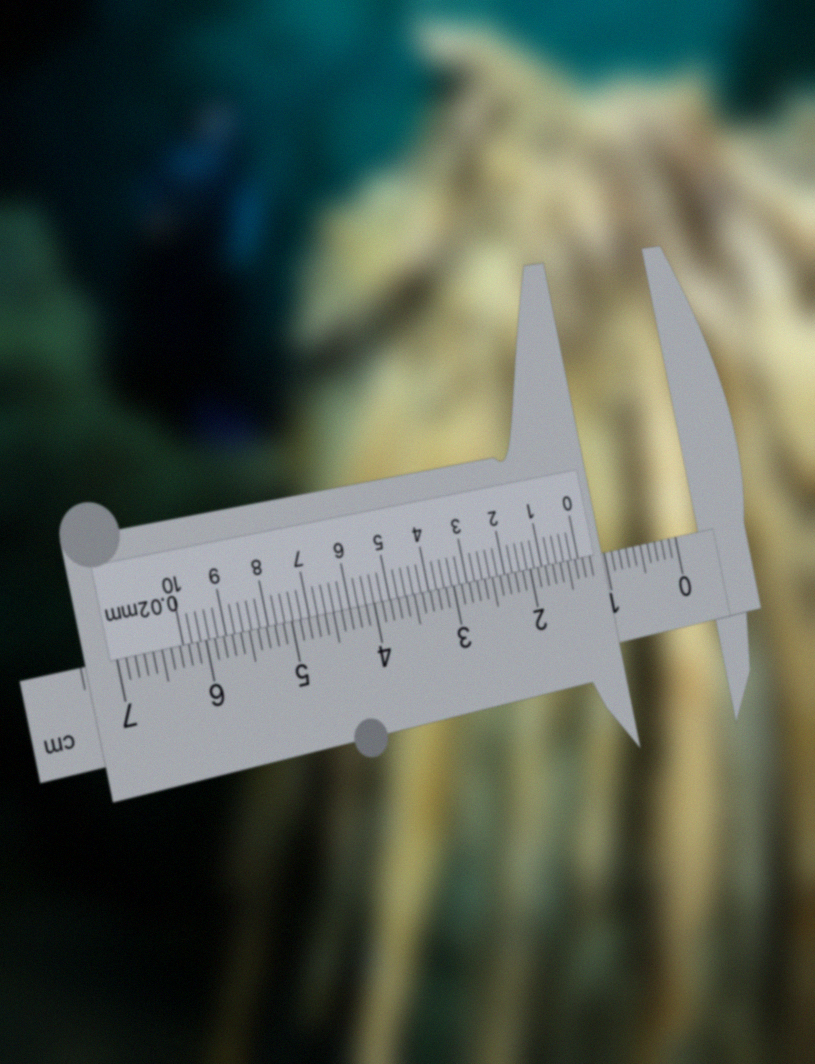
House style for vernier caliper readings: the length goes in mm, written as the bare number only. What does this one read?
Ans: 13.6
